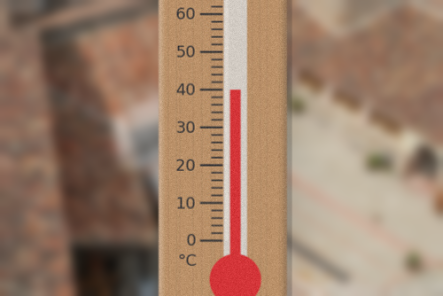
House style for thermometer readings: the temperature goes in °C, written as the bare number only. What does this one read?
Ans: 40
